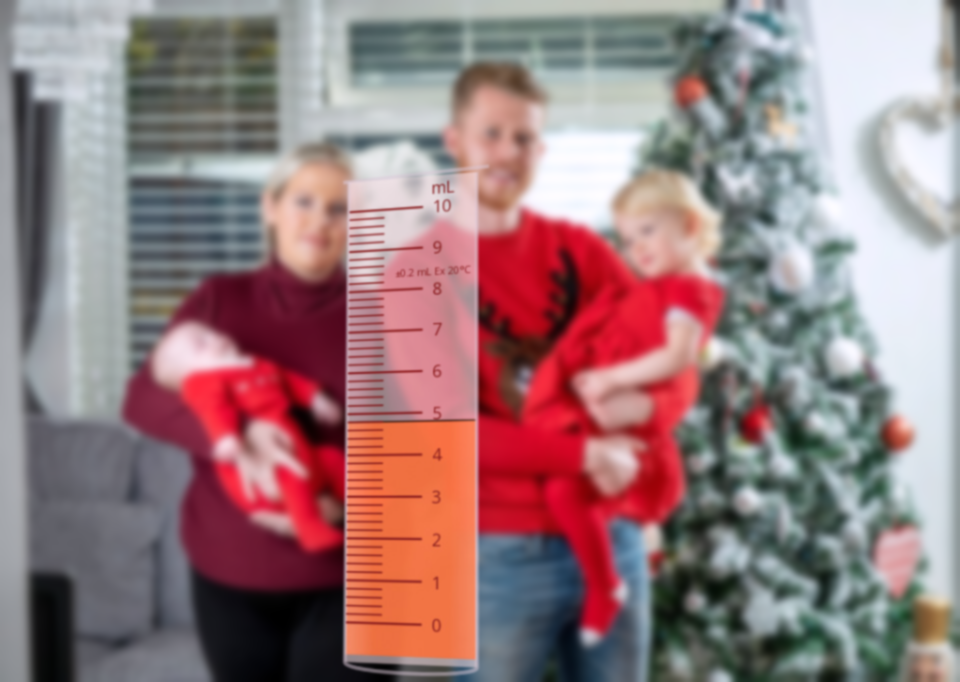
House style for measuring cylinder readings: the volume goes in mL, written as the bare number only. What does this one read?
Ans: 4.8
